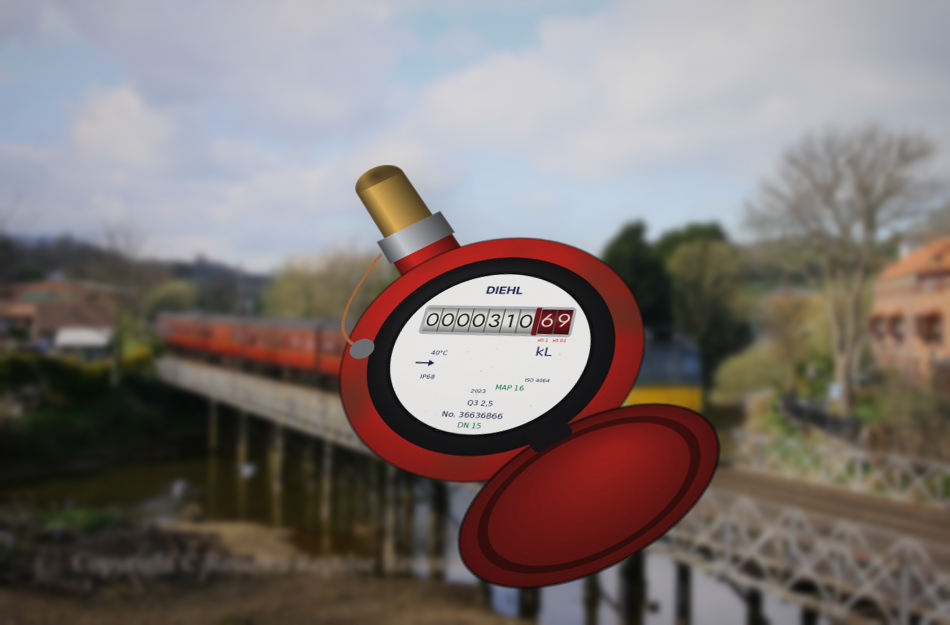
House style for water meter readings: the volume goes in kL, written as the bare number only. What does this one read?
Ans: 310.69
